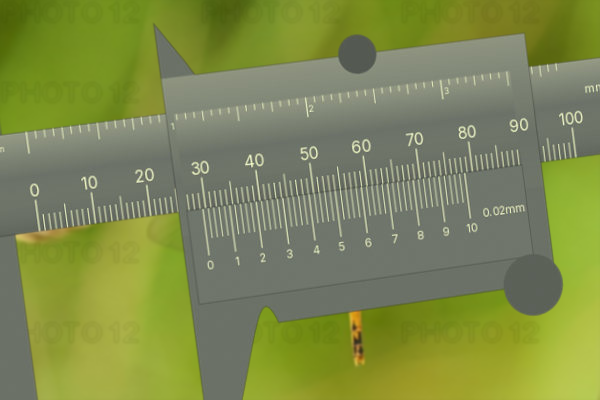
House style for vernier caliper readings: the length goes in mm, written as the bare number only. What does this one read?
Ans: 29.5
